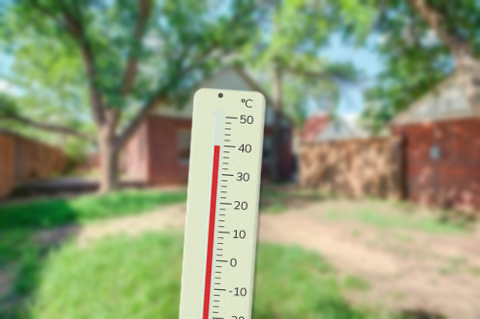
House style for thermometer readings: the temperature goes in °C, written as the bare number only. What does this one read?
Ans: 40
